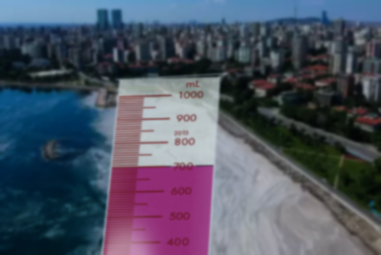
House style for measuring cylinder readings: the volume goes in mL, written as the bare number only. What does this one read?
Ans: 700
